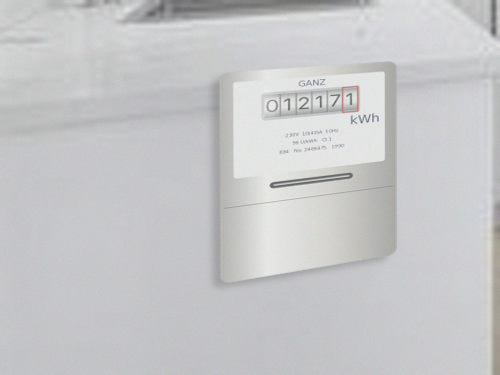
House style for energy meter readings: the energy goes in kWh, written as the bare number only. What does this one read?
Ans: 1217.1
